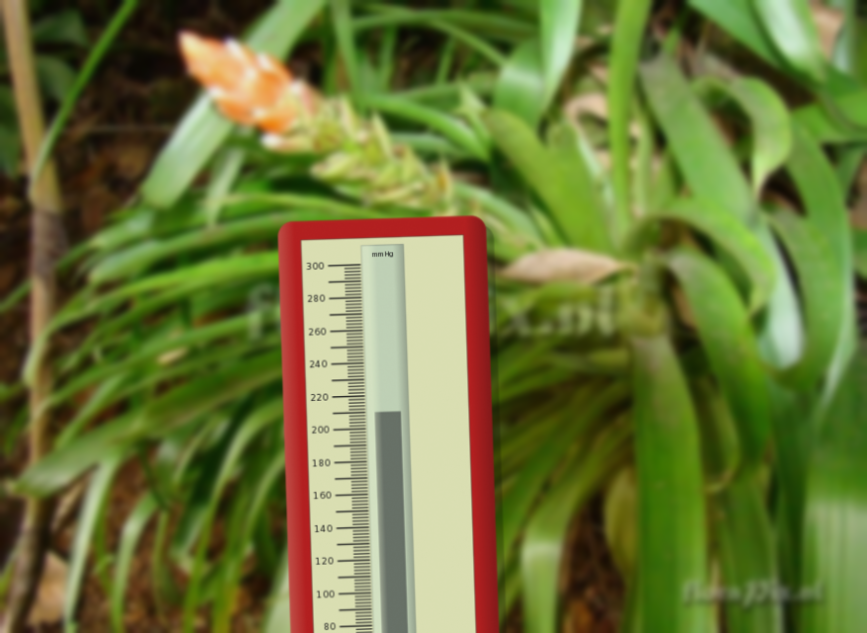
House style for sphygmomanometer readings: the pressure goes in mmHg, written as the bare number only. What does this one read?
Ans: 210
